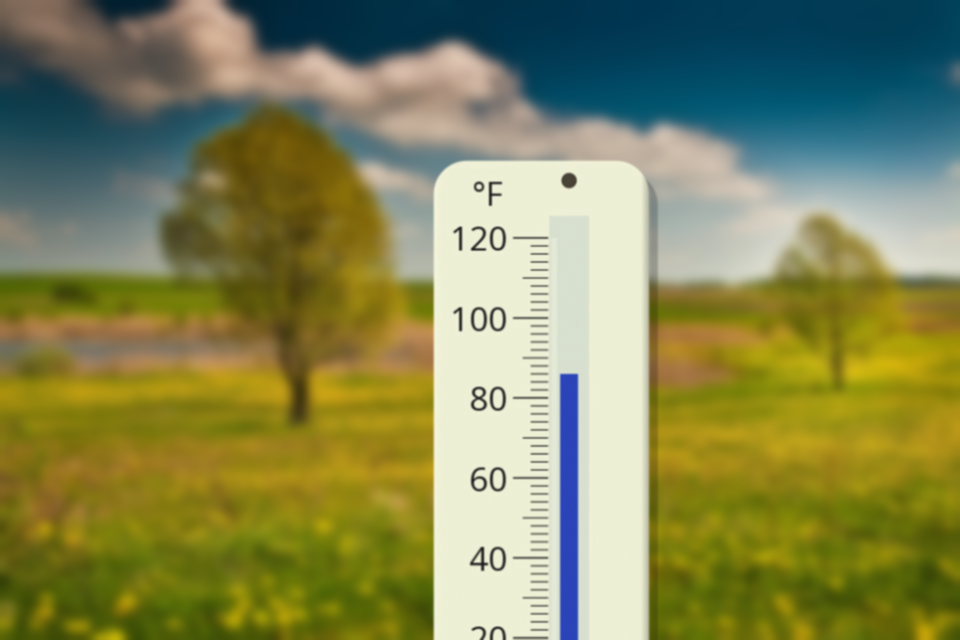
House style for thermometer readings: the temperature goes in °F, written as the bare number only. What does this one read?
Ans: 86
